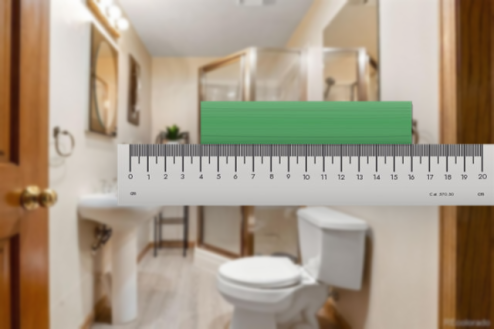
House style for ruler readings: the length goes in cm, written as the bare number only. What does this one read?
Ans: 12
